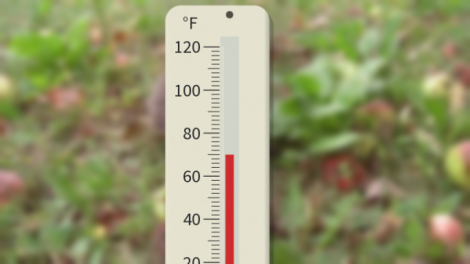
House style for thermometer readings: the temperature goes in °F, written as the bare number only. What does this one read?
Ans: 70
